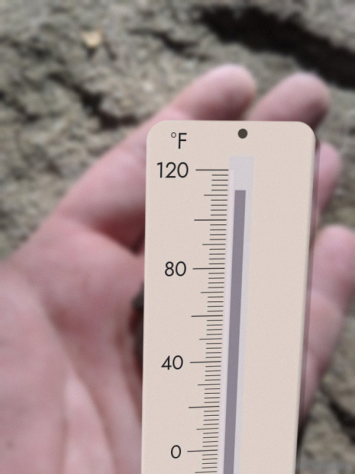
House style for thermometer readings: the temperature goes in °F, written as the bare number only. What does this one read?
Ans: 112
